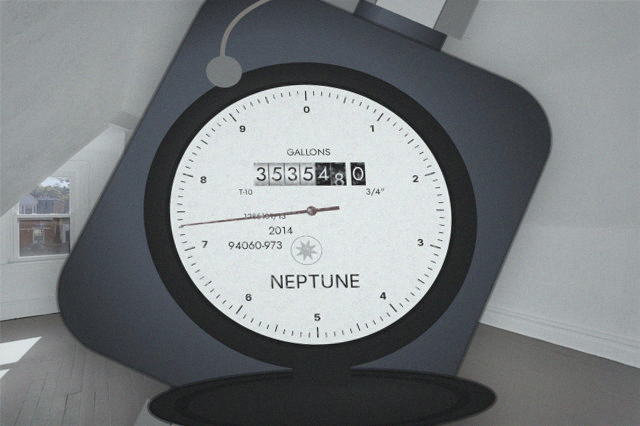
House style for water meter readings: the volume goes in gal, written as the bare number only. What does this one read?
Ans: 3535477.3
